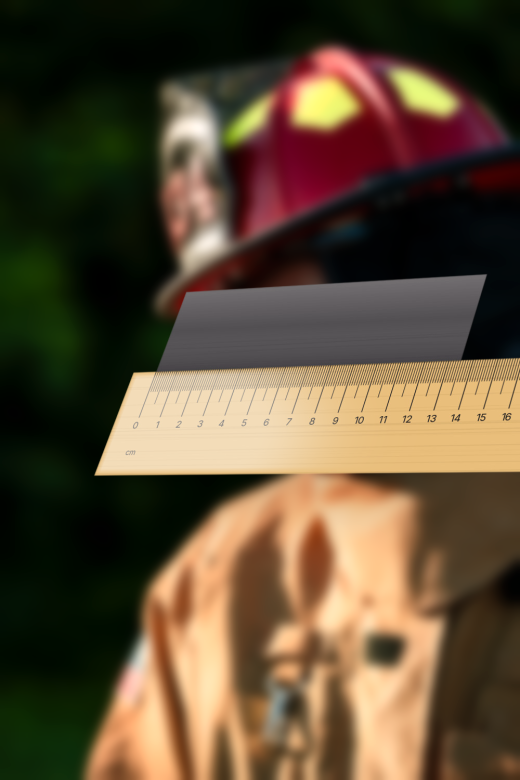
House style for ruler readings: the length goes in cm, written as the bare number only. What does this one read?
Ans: 13.5
